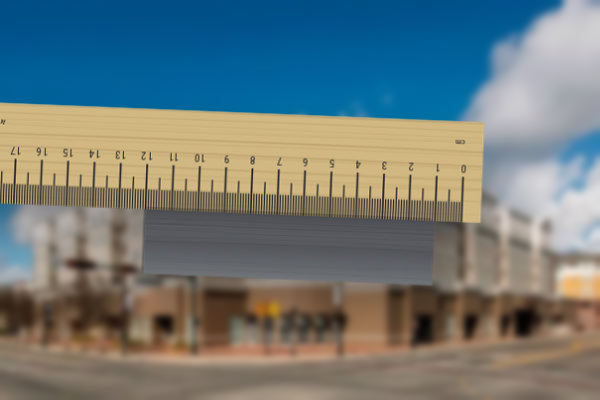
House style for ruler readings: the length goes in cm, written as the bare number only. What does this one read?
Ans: 11
